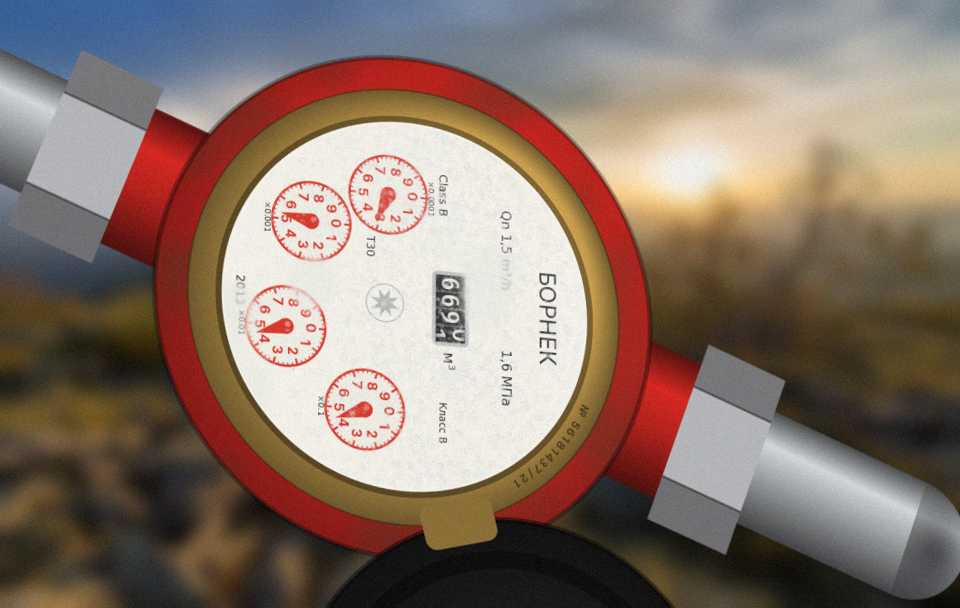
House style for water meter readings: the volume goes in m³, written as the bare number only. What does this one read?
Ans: 6690.4453
